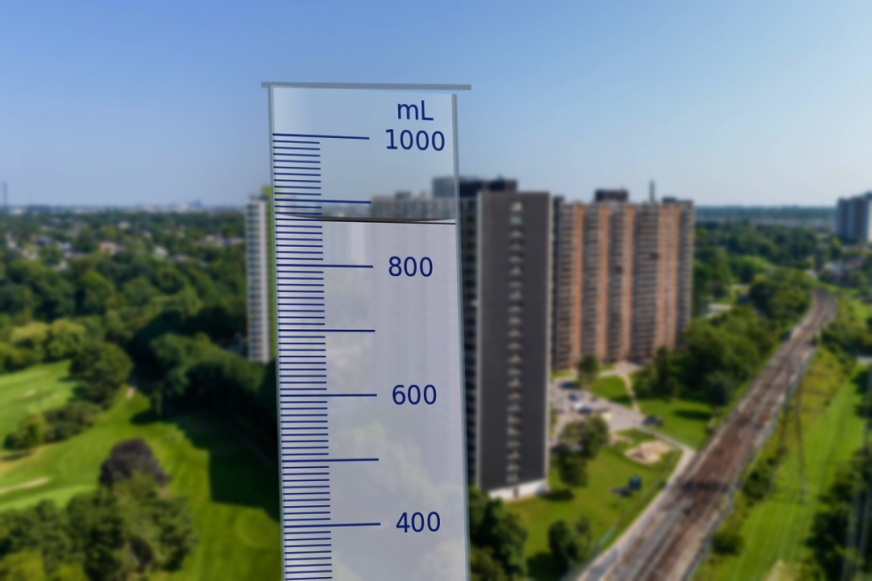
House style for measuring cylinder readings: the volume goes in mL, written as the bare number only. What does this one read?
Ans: 870
